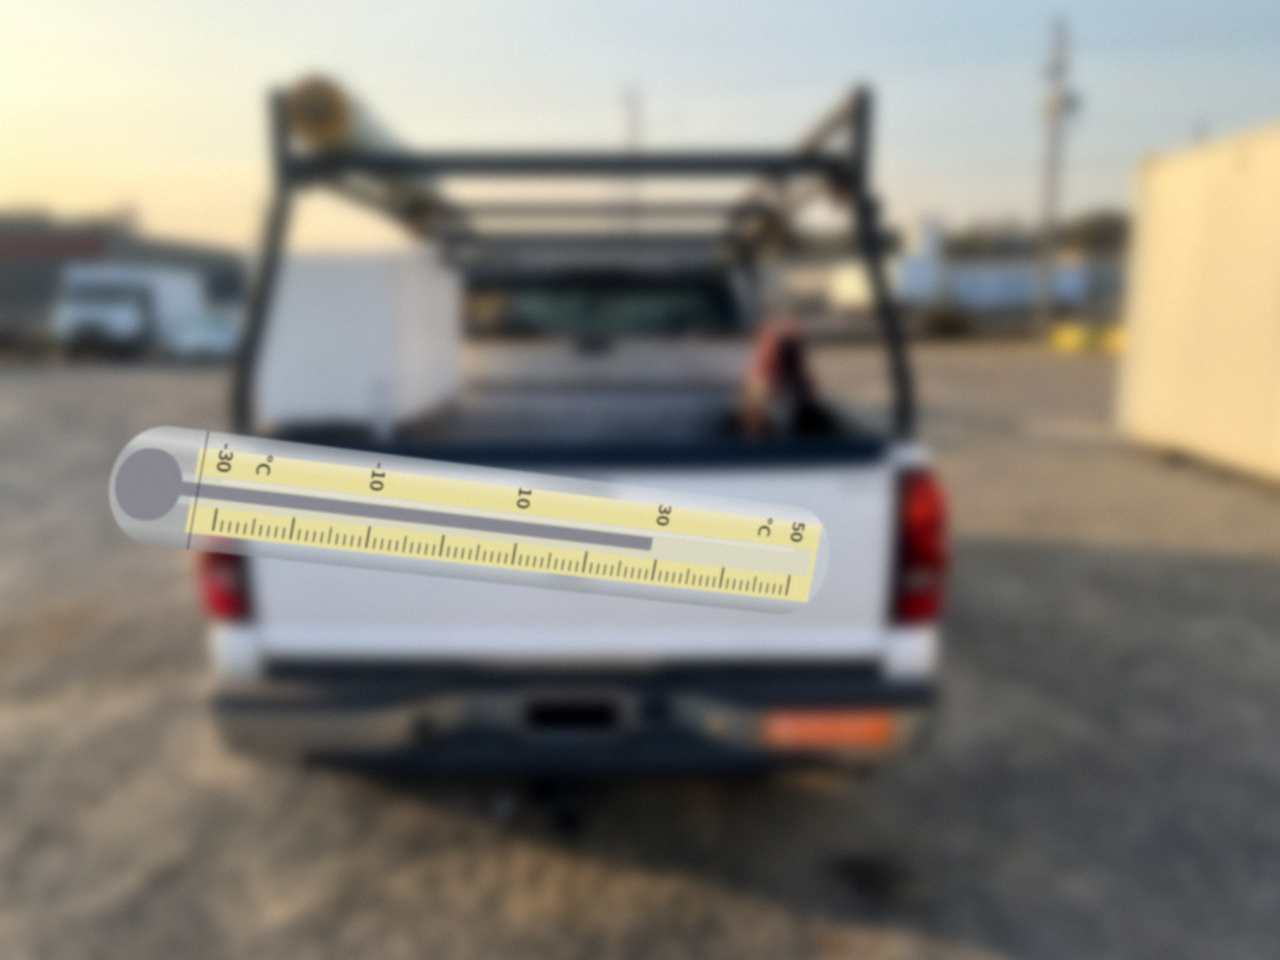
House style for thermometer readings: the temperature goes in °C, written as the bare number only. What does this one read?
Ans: 29
